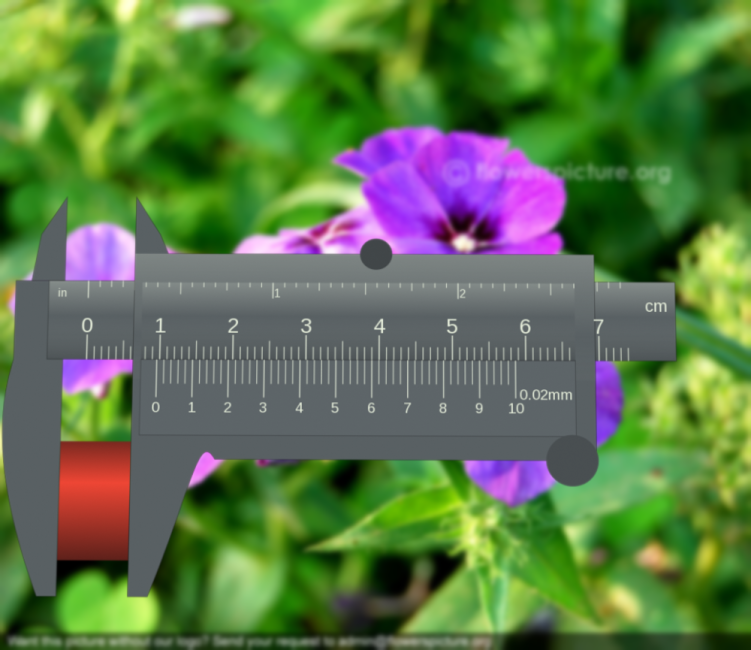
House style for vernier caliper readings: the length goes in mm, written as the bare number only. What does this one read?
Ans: 9.6
